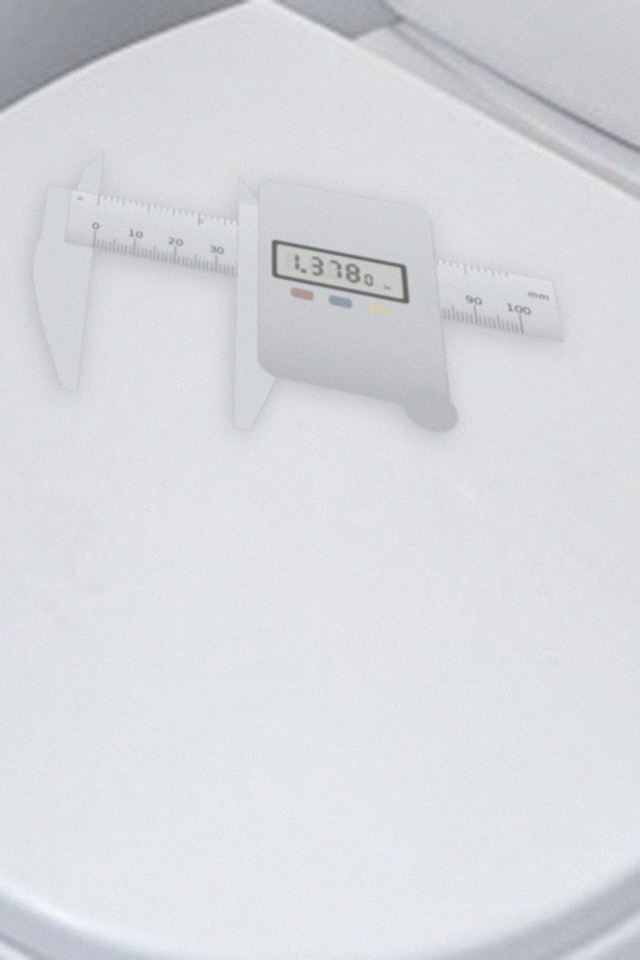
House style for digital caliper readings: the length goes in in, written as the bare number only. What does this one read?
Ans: 1.3780
